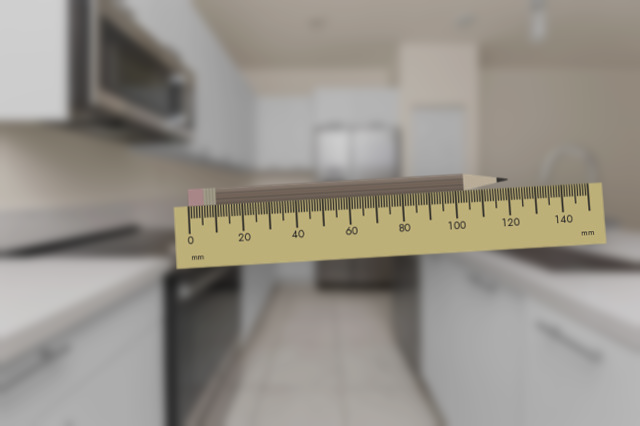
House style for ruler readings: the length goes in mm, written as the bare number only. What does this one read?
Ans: 120
